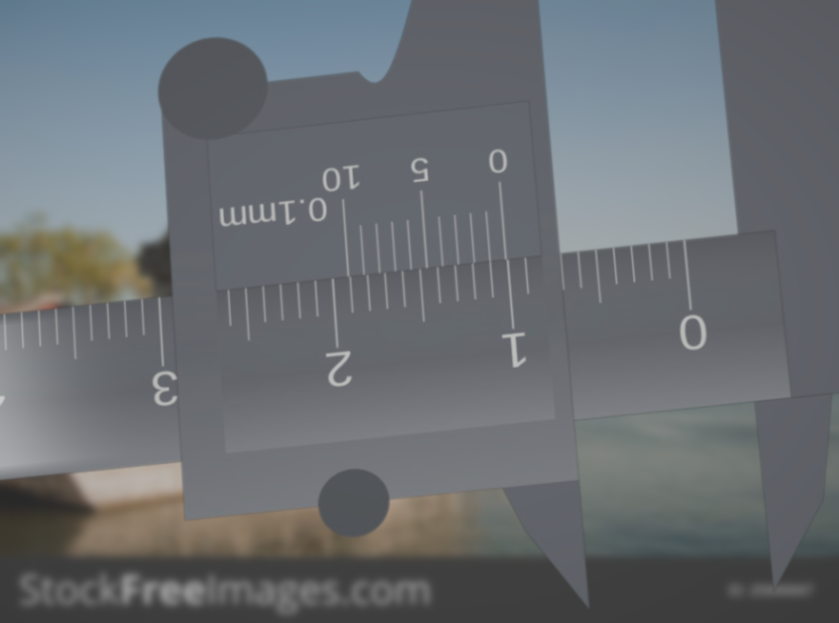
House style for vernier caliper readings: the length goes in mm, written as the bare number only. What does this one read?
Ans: 10.1
